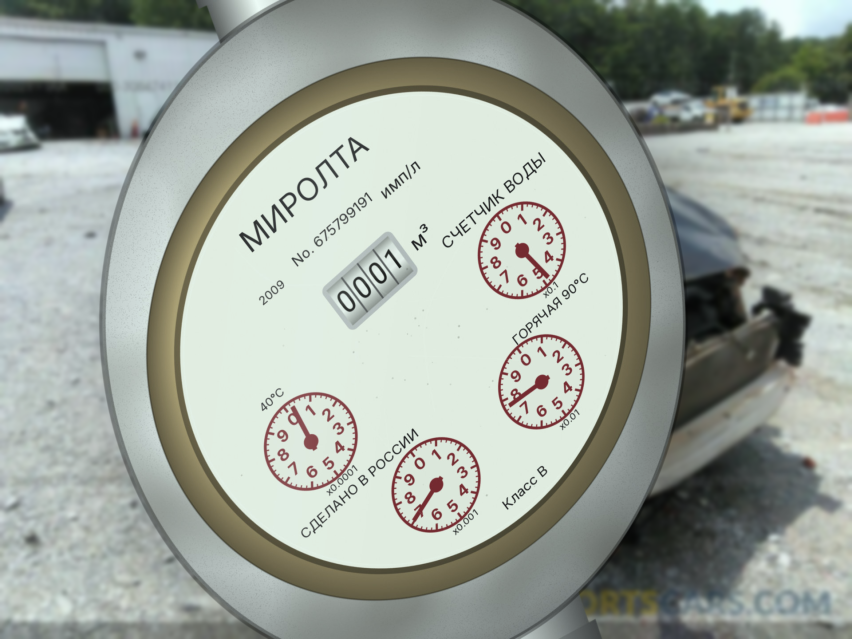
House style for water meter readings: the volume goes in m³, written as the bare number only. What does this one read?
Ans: 1.4770
